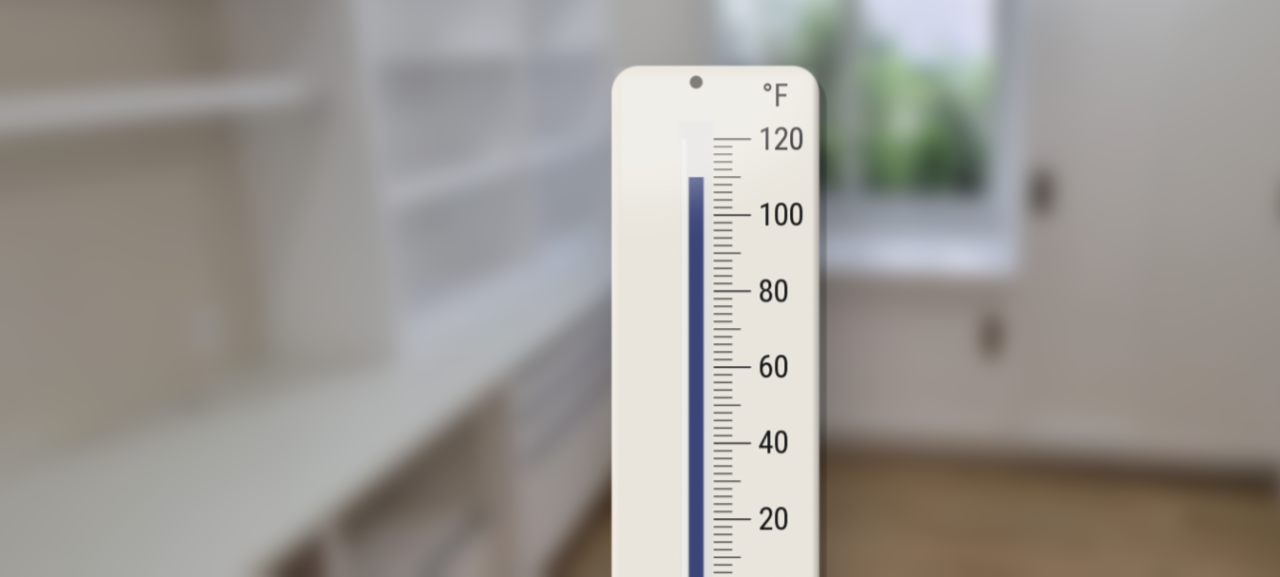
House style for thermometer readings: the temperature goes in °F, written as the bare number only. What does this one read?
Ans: 110
